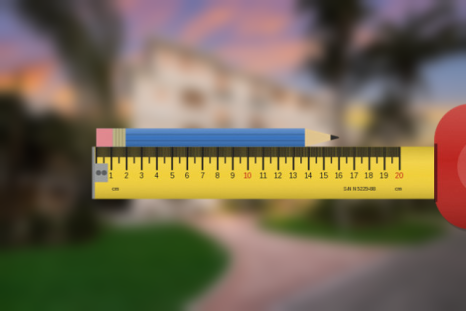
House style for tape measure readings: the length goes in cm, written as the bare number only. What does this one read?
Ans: 16
